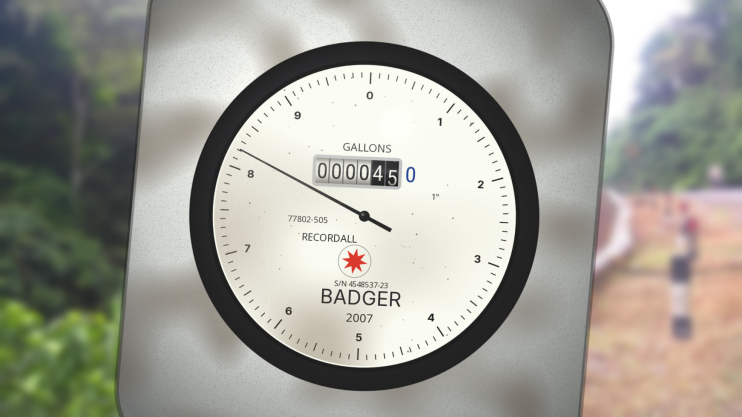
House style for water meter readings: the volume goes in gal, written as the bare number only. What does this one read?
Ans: 448.2
